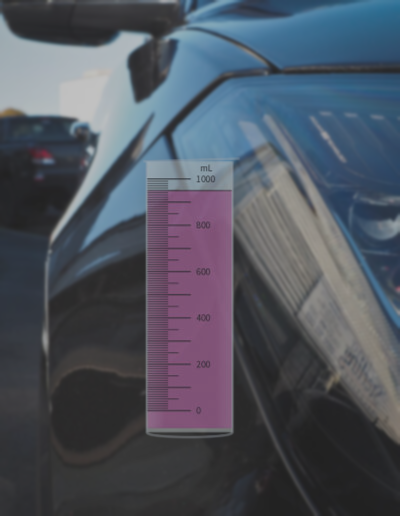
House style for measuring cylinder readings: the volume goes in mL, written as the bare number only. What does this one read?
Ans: 950
